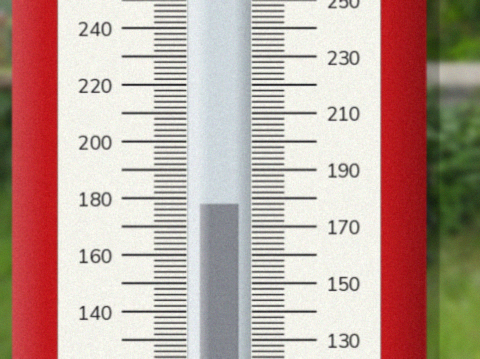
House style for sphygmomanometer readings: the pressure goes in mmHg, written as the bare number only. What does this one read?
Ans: 178
